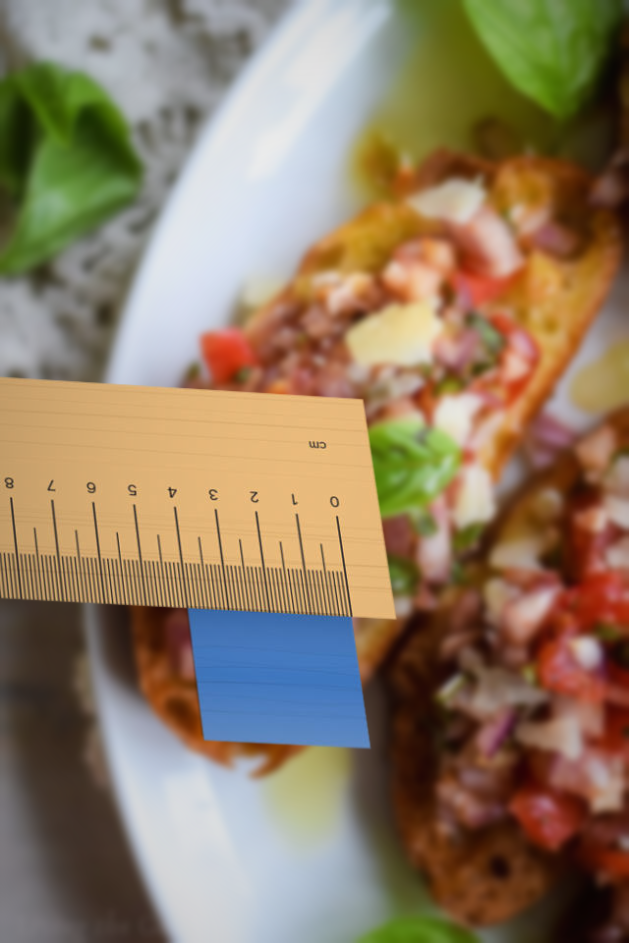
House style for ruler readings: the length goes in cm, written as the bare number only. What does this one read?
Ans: 4
